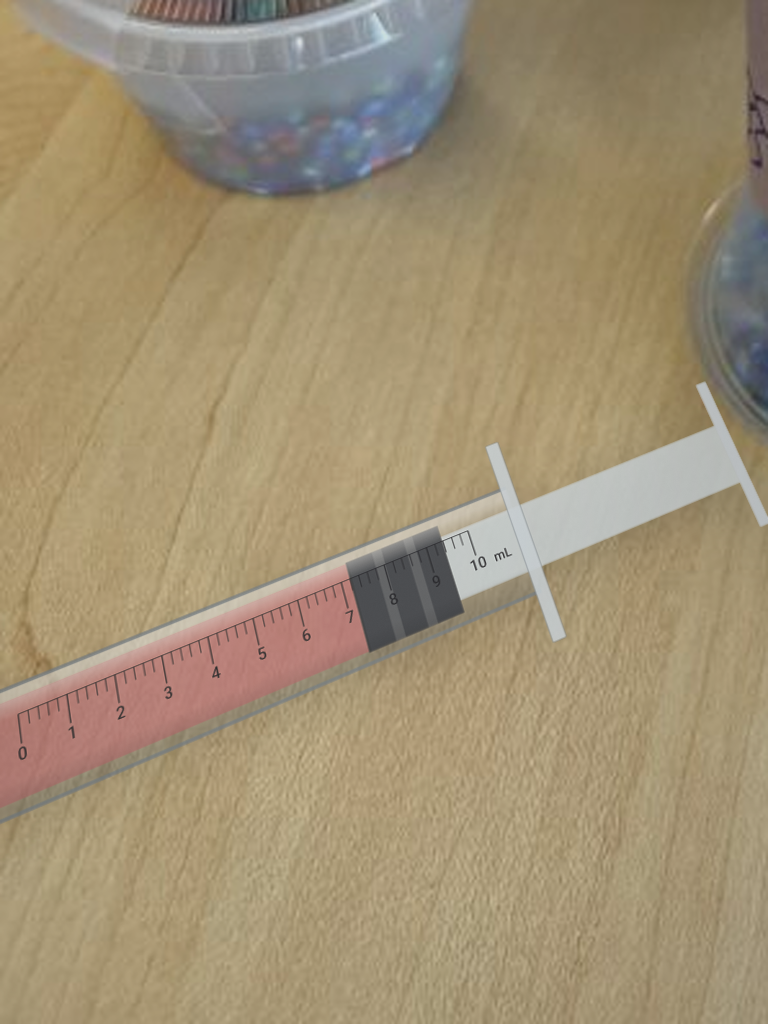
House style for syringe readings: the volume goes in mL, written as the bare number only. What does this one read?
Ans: 7.2
